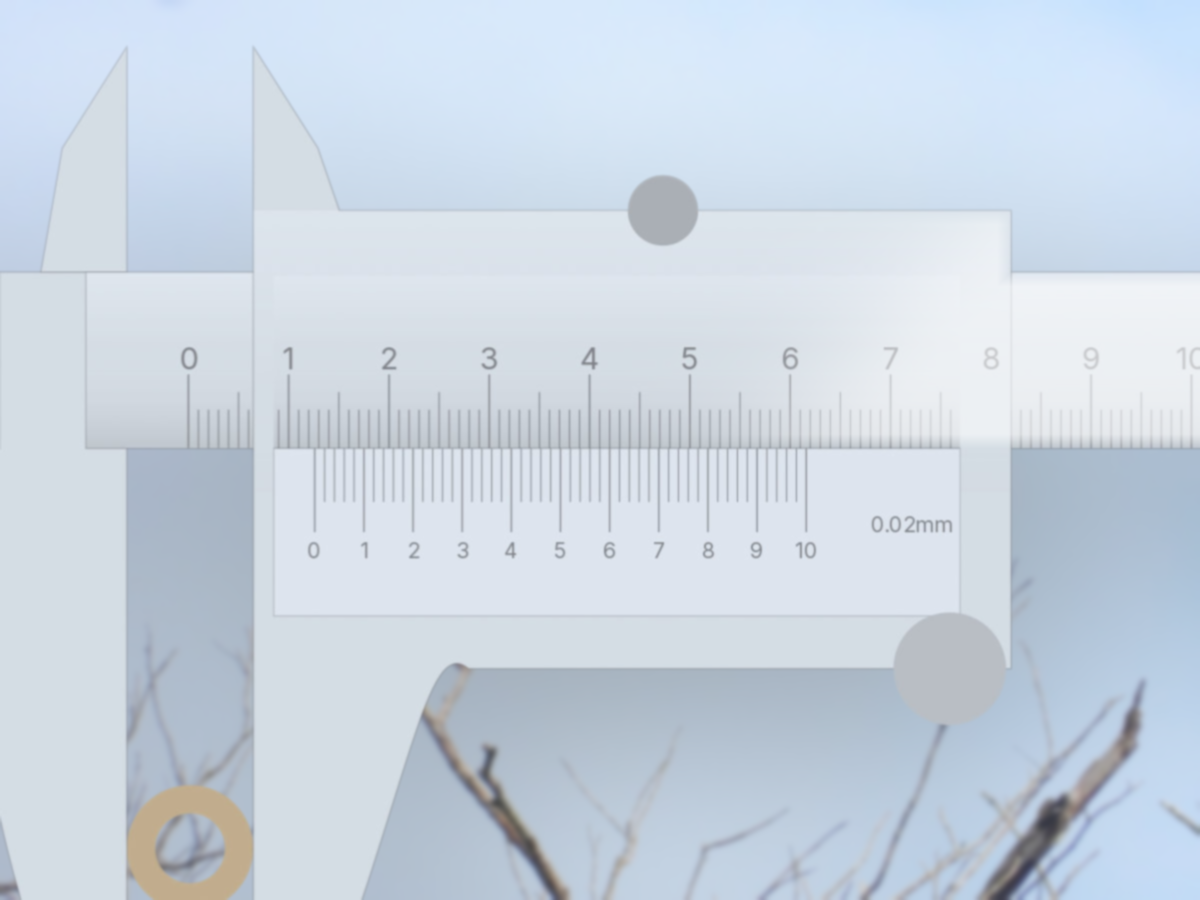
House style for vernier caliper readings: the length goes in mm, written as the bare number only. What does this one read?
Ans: 12.6
